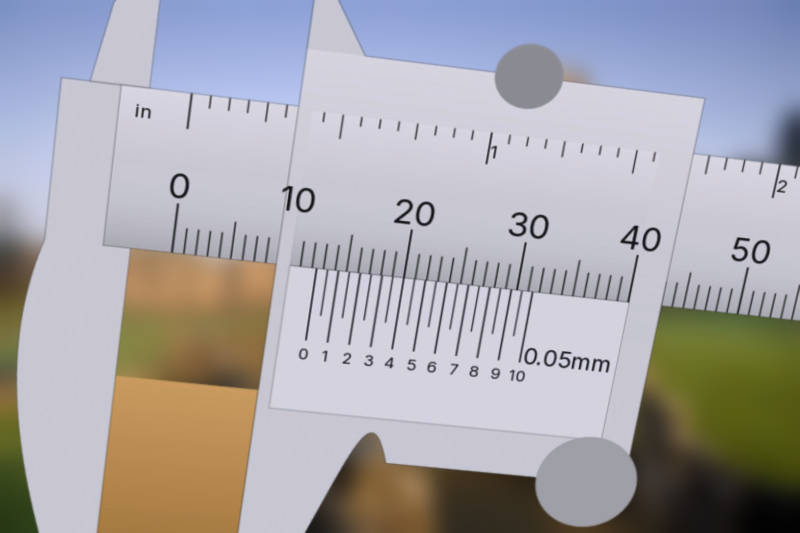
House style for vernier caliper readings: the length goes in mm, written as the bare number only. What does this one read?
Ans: 12.4
